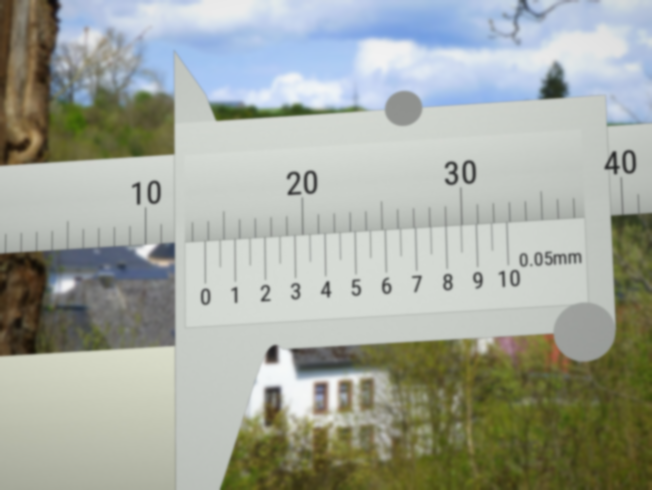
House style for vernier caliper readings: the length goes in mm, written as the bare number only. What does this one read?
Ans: 13.8
